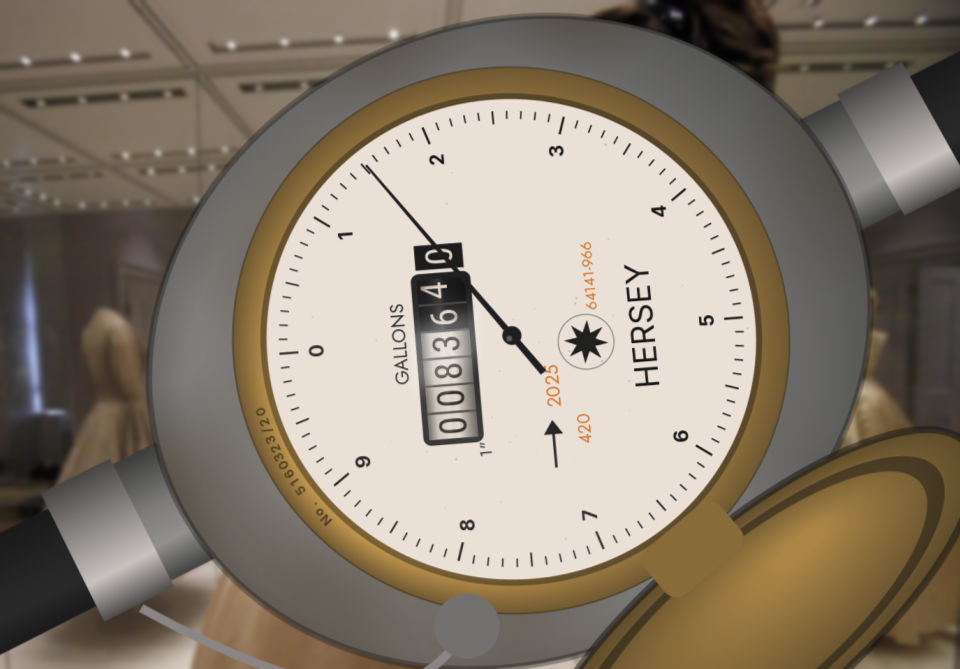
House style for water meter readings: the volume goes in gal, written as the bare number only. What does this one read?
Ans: 83641.5
